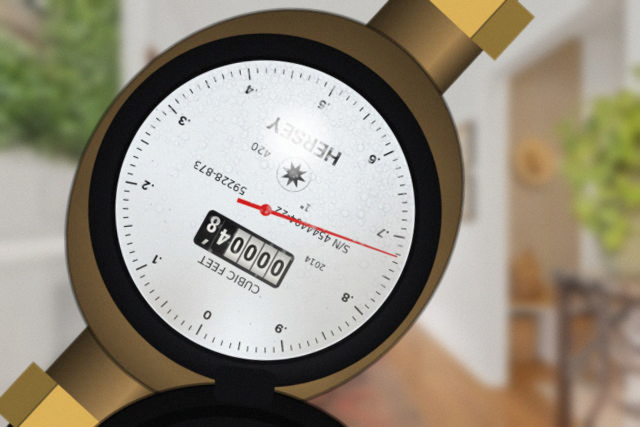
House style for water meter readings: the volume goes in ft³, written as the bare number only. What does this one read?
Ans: 47.72
